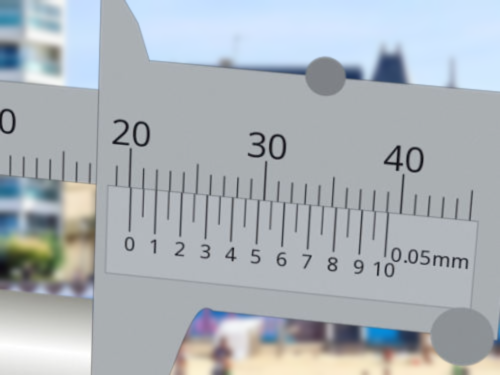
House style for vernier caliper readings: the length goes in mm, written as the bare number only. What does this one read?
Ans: 20.1
